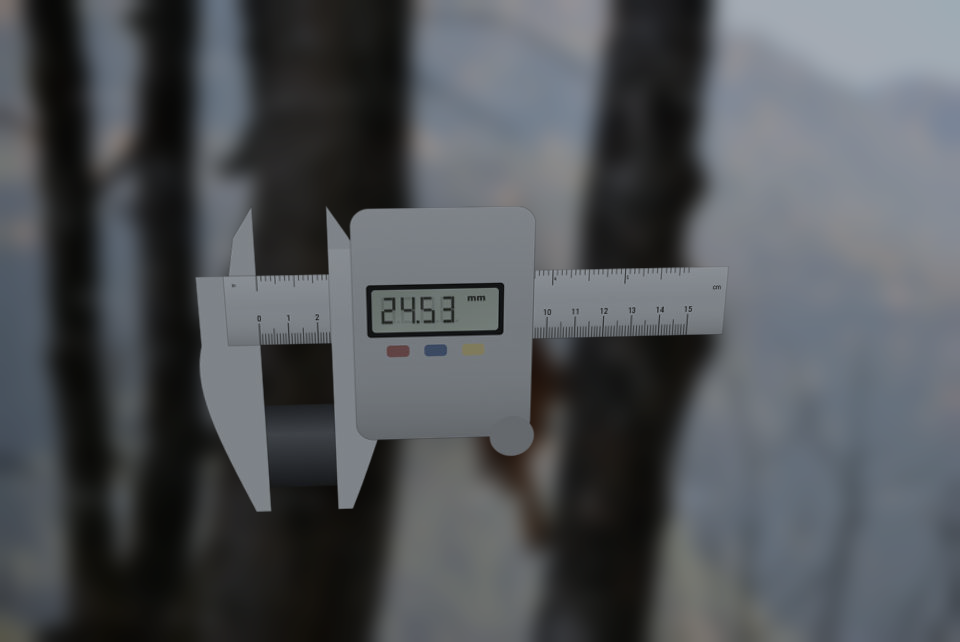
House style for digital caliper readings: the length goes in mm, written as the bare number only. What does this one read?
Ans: 24.53
